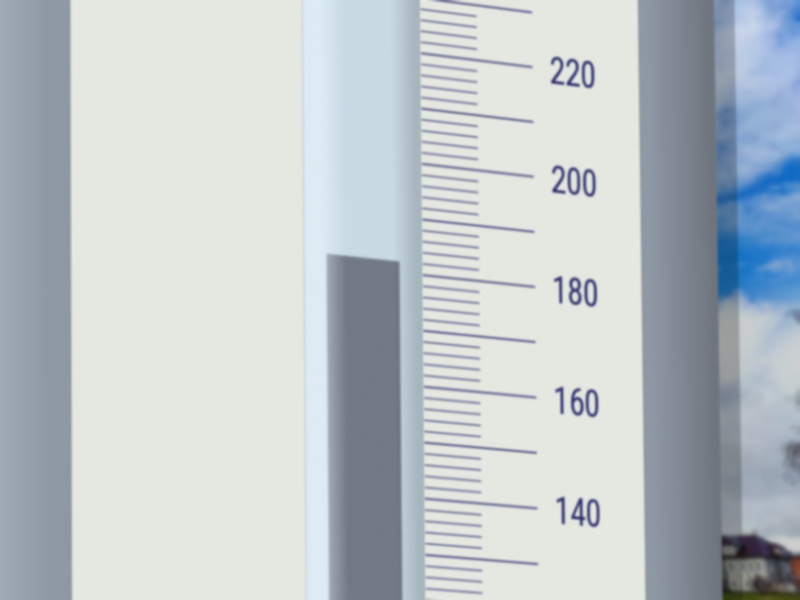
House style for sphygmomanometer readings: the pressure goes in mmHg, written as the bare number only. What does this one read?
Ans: 182
